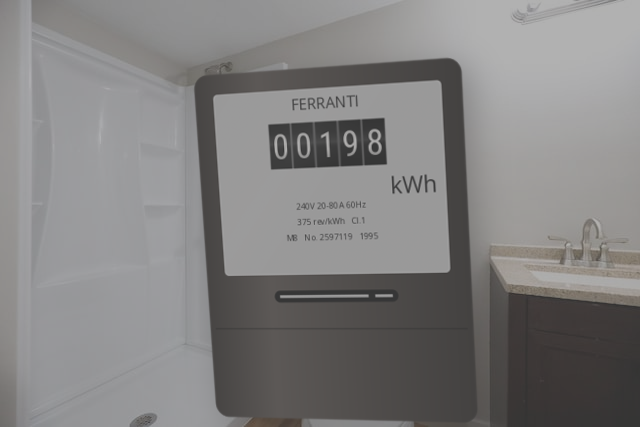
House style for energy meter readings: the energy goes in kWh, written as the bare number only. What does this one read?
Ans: 198
